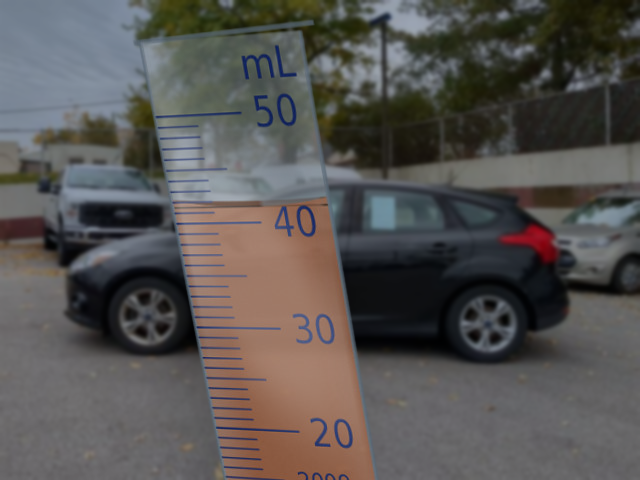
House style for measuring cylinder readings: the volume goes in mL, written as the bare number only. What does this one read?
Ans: 41.5
